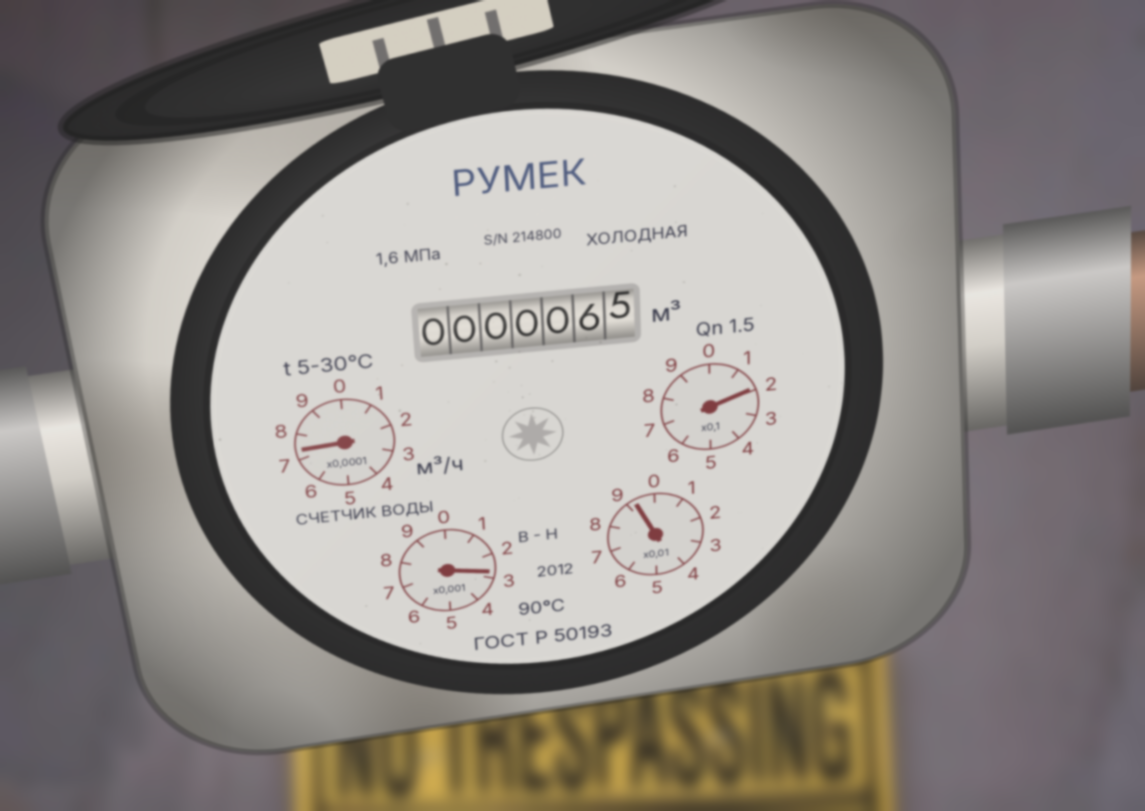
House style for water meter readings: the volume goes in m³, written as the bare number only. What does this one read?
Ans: 65.1927
